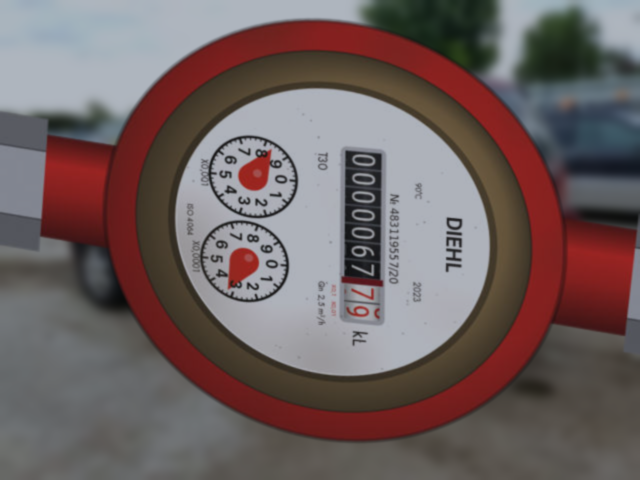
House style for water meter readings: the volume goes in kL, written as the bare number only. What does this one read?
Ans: 67.7883
